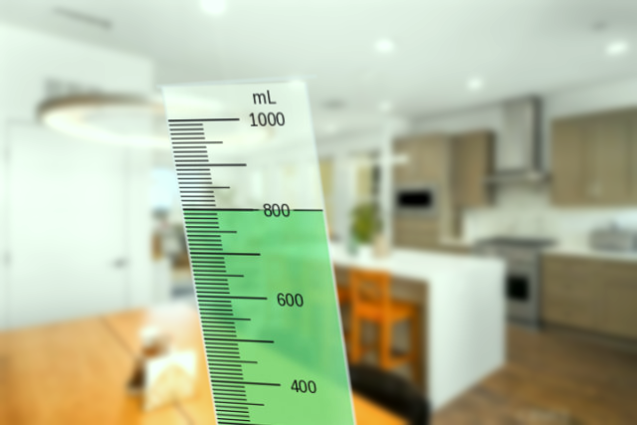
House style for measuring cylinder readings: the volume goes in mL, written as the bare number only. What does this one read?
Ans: 800
